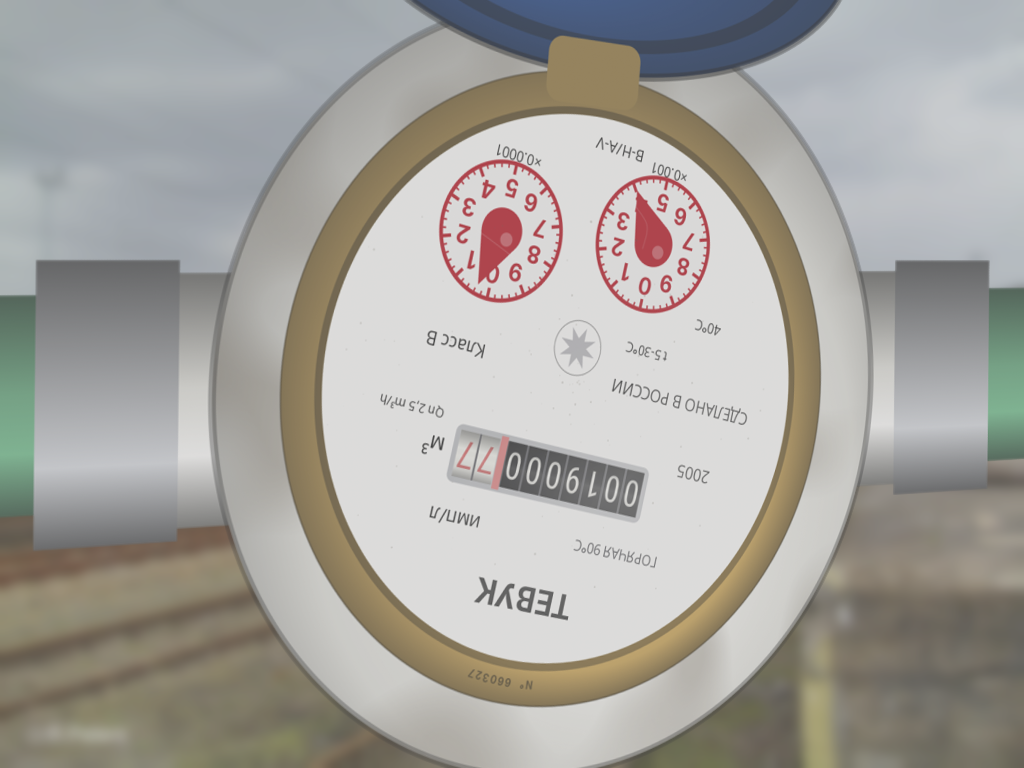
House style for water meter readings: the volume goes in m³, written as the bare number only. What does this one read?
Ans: 19000.7740
